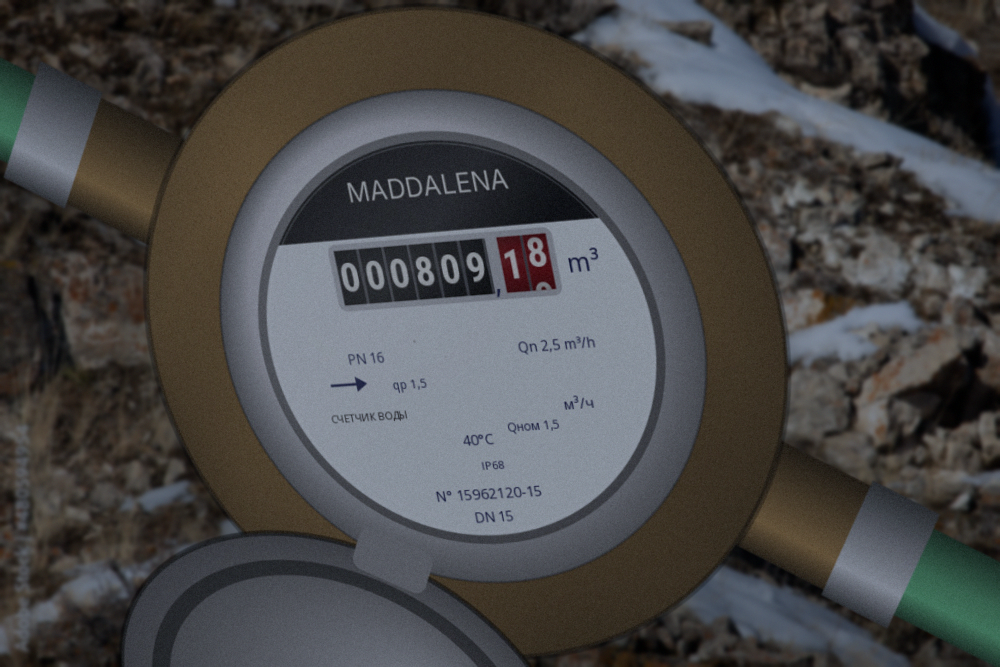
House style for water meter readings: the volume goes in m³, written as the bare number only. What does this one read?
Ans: 809.18
